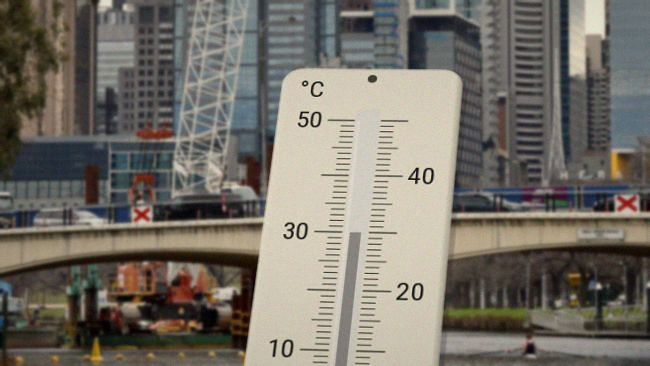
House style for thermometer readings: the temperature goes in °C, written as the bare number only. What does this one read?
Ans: 30
